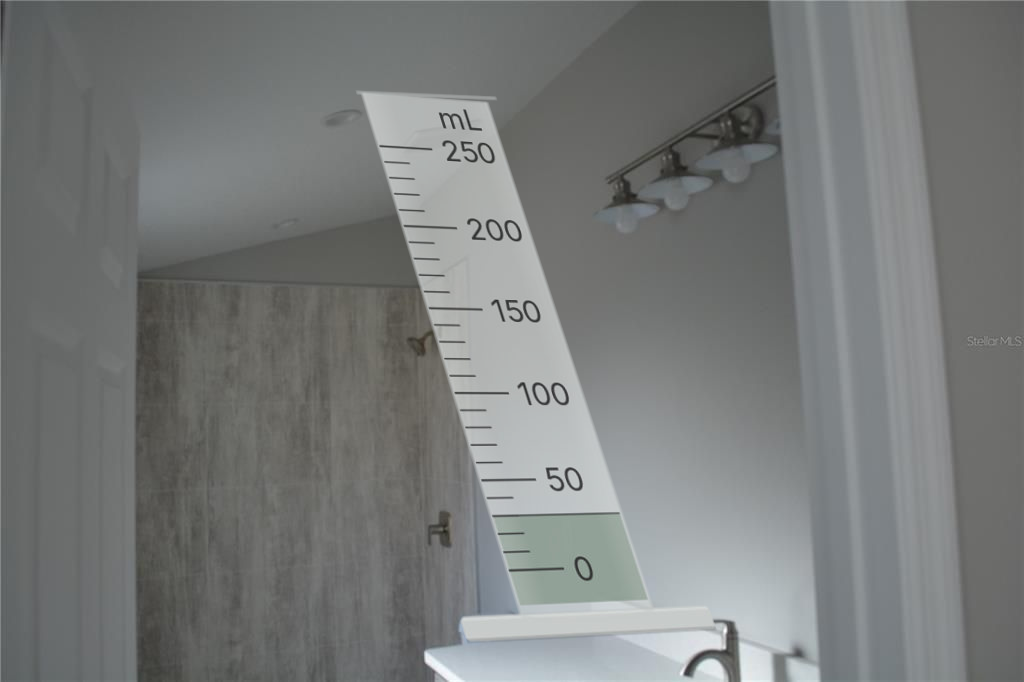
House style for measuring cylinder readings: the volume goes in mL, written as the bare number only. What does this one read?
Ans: 30
